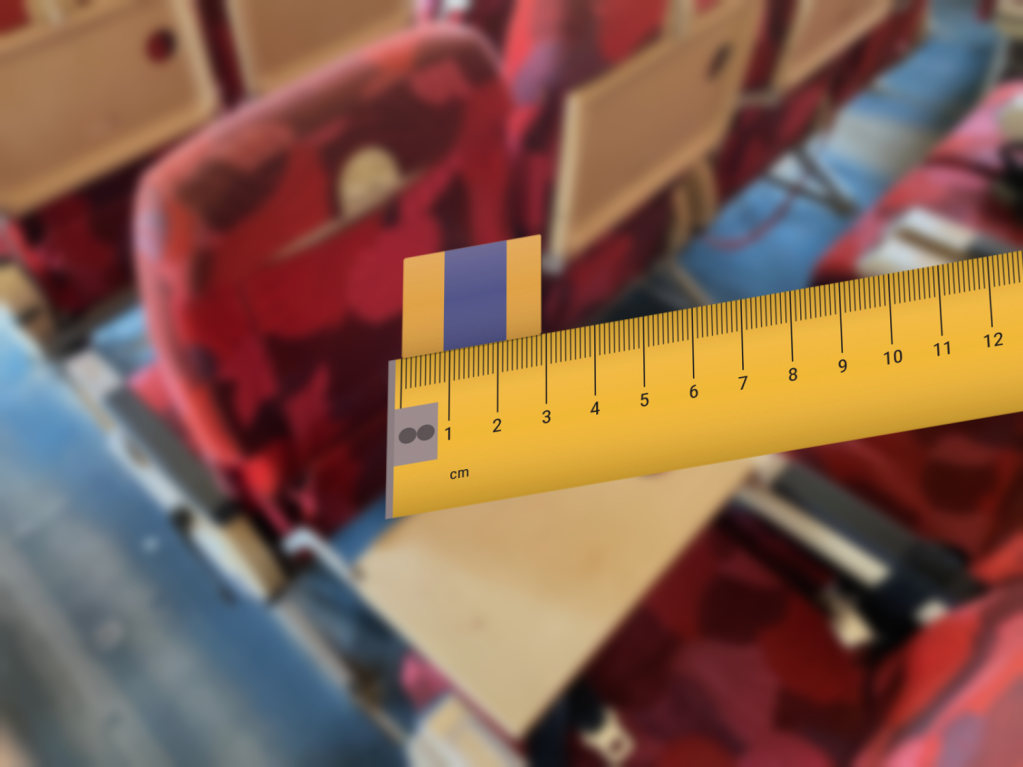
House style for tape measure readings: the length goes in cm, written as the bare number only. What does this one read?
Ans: 2.9
